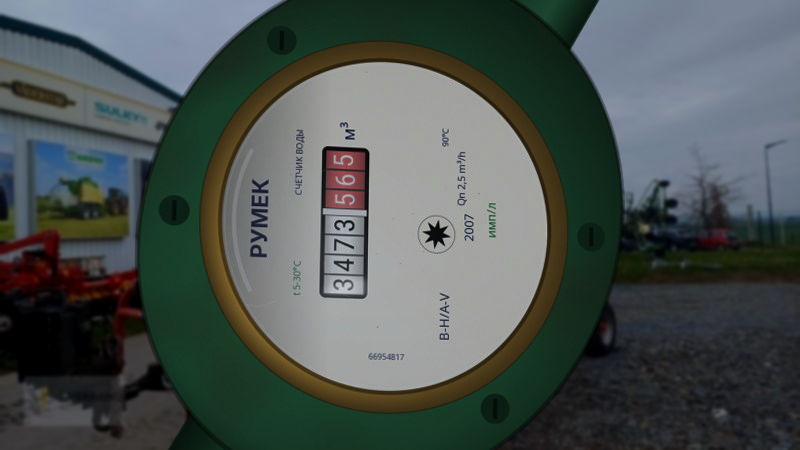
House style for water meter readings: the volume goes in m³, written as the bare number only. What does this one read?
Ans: 3473.565
